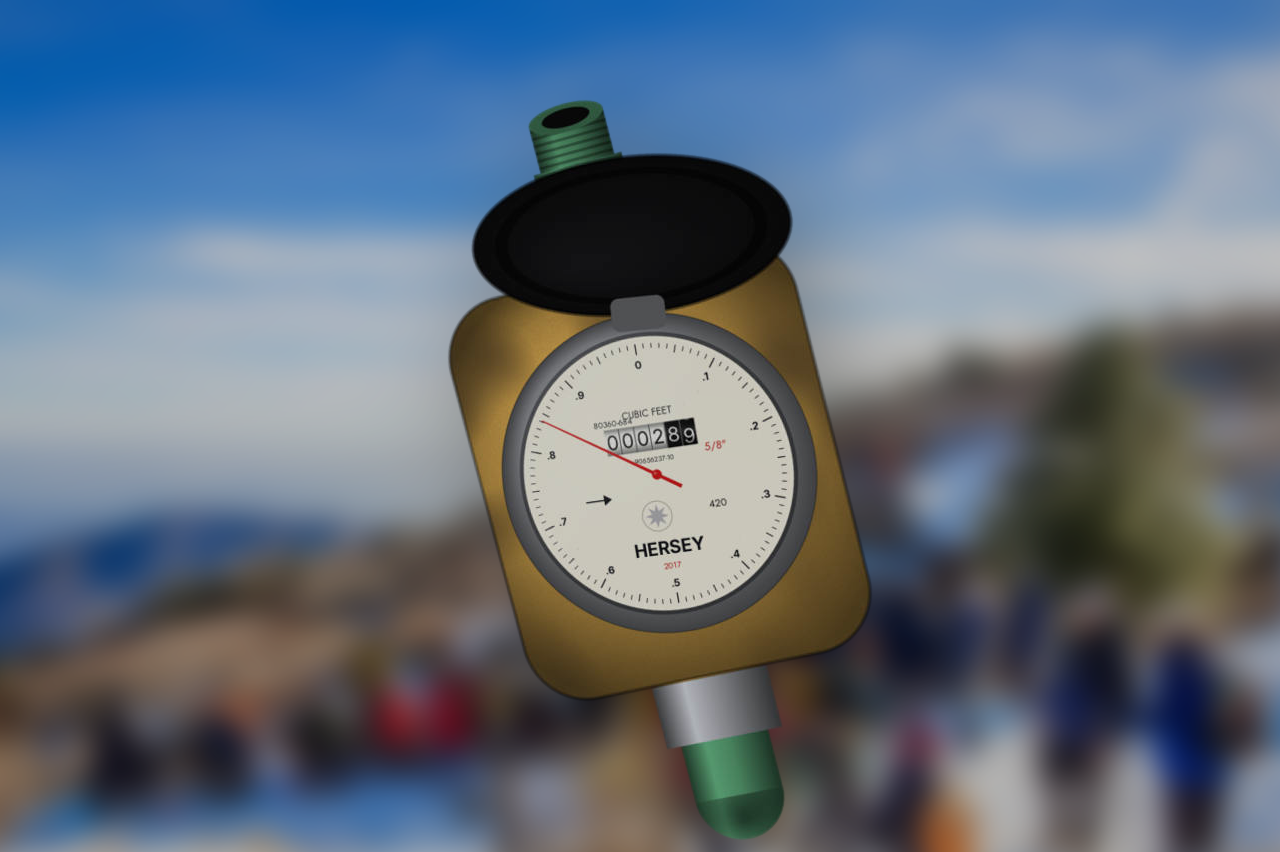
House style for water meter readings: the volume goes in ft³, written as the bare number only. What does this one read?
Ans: 288.84
